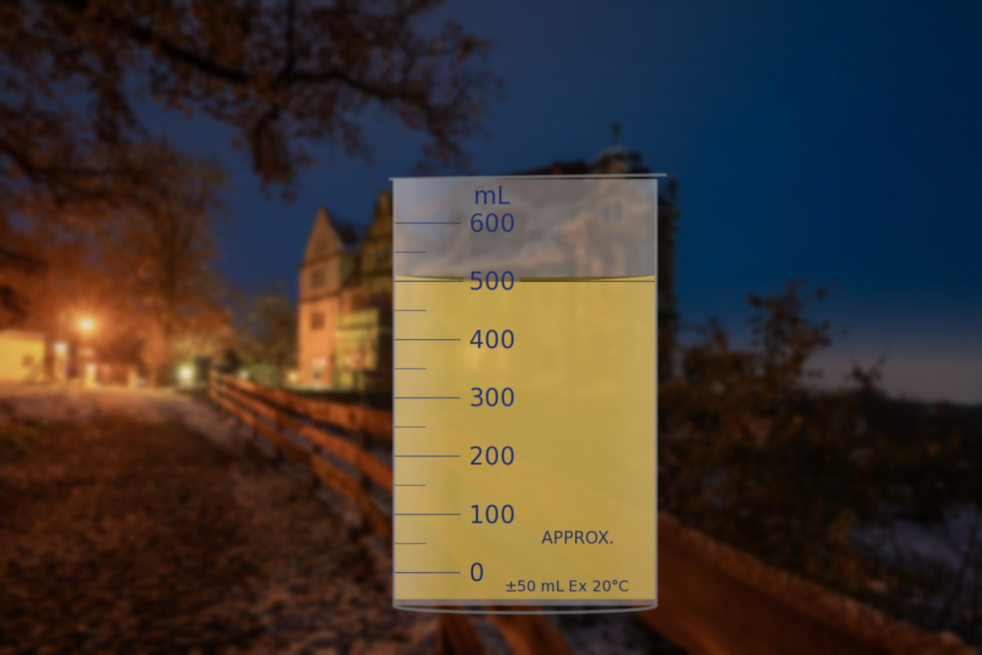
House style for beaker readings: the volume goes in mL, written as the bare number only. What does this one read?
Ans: 500
